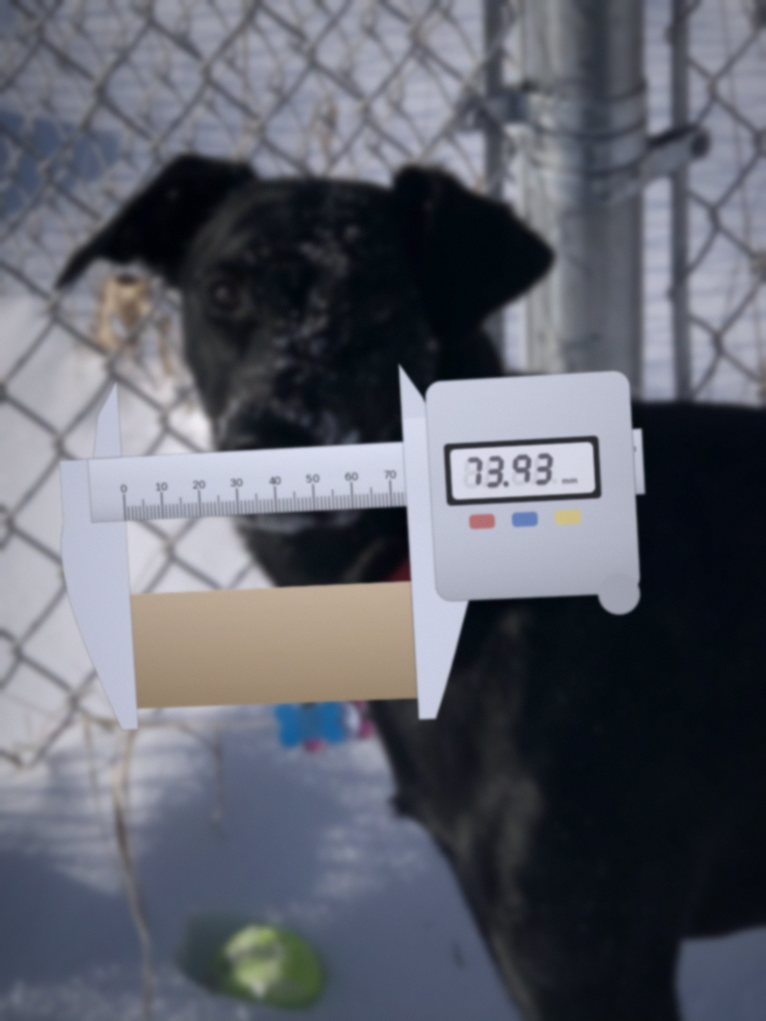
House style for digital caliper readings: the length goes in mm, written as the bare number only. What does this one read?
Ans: 73.93
